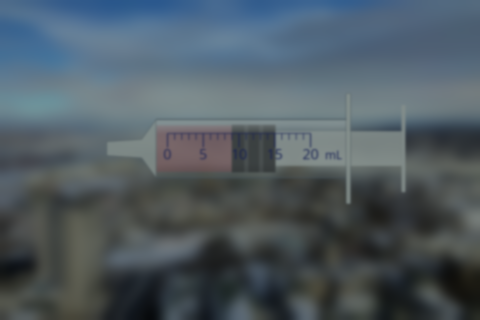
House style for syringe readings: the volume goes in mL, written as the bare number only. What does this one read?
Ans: 9
